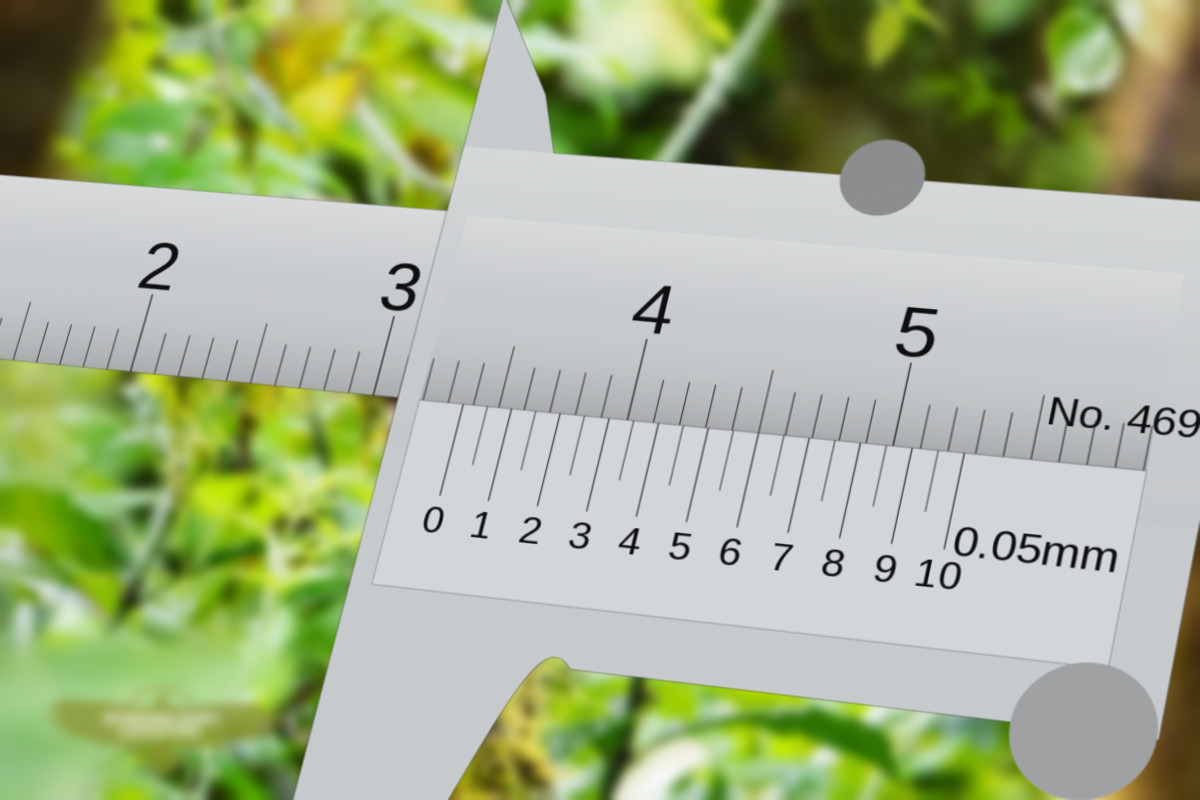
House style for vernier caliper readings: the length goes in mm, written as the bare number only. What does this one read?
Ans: 33.6
